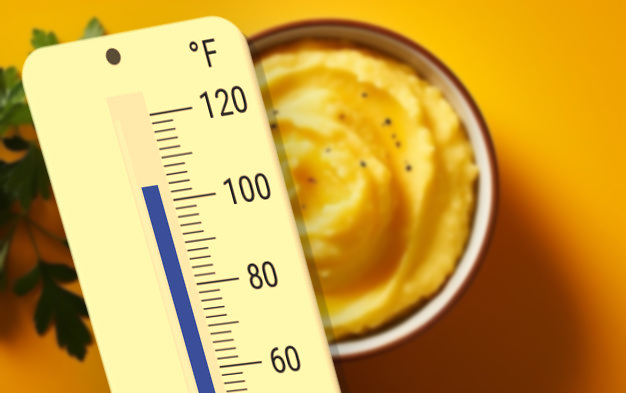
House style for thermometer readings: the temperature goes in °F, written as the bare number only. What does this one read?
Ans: 104
